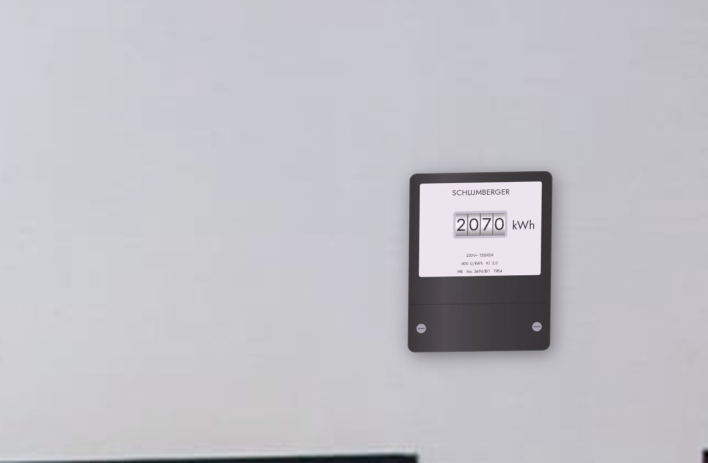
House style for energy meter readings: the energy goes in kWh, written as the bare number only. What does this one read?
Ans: 2070
